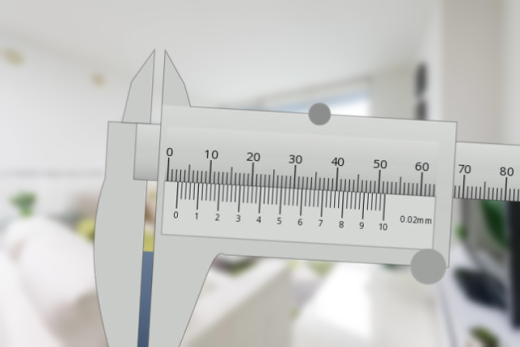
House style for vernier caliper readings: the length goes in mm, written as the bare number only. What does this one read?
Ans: 2.5
